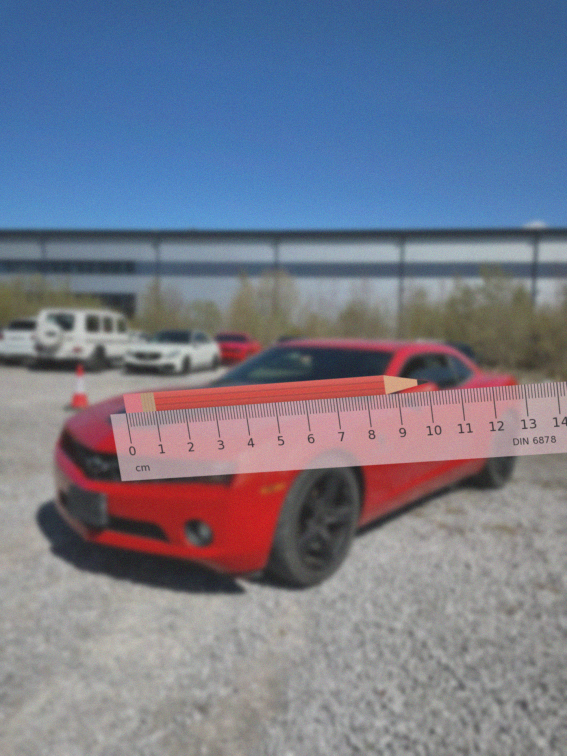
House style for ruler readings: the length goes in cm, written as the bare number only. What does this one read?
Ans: 10
